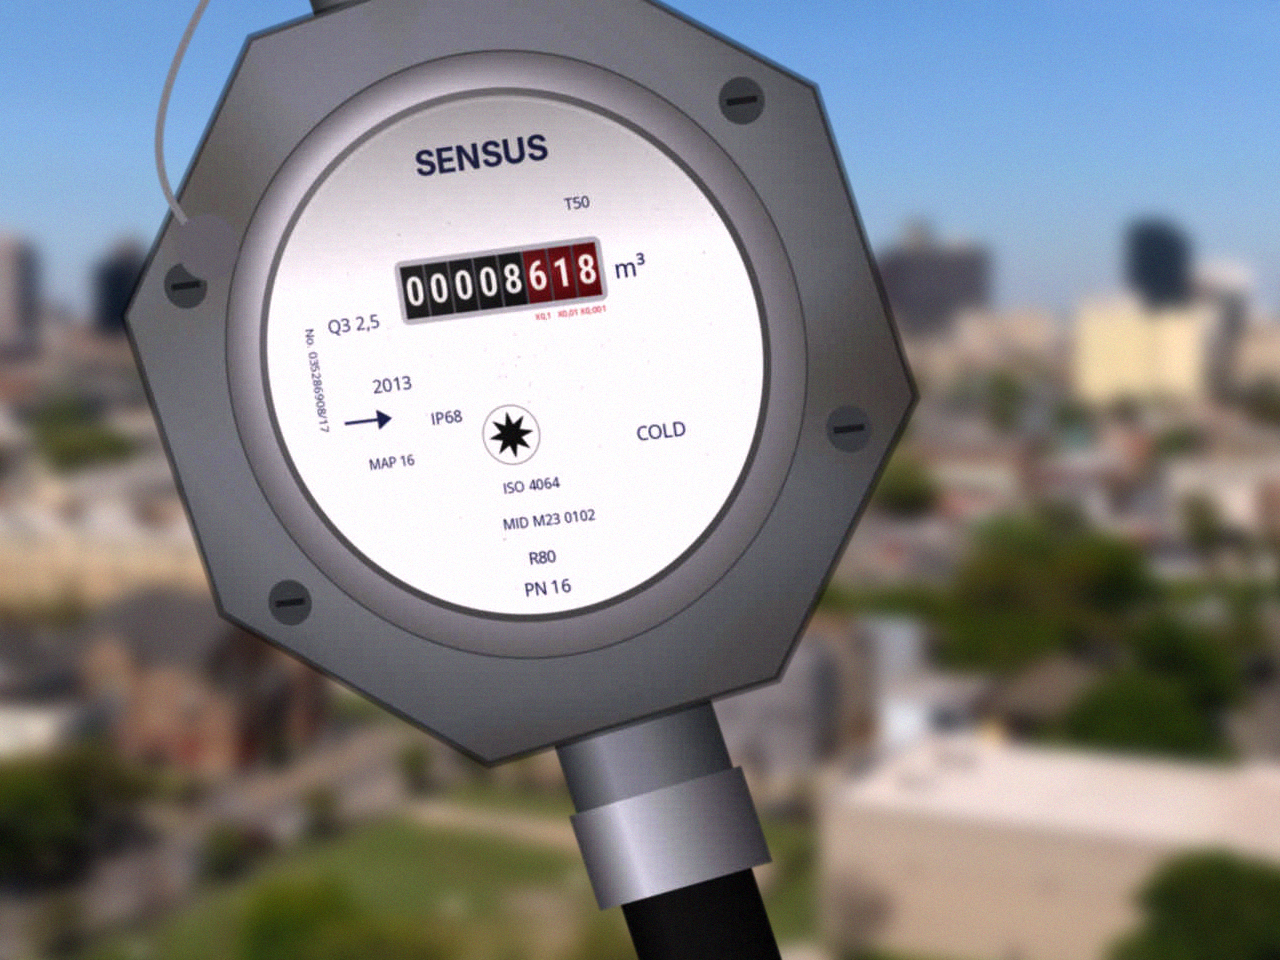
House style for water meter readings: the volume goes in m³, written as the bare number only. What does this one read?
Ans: 8.618
